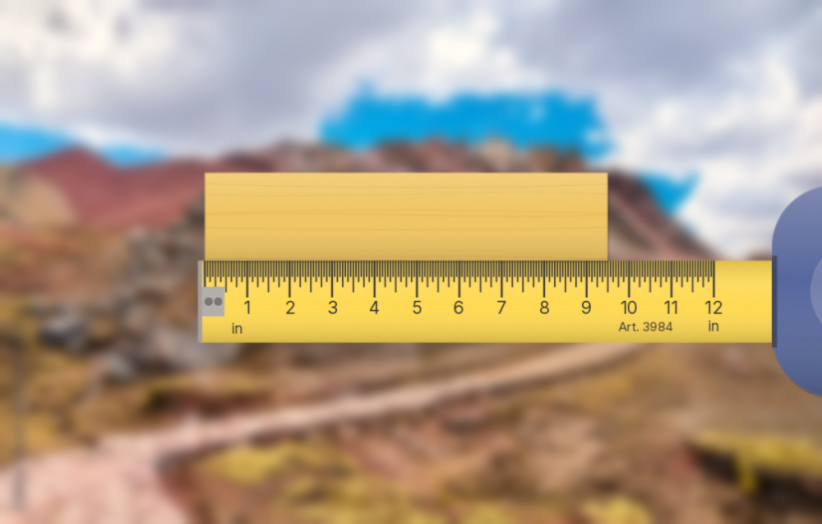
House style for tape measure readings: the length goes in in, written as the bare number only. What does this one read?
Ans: 9.5
